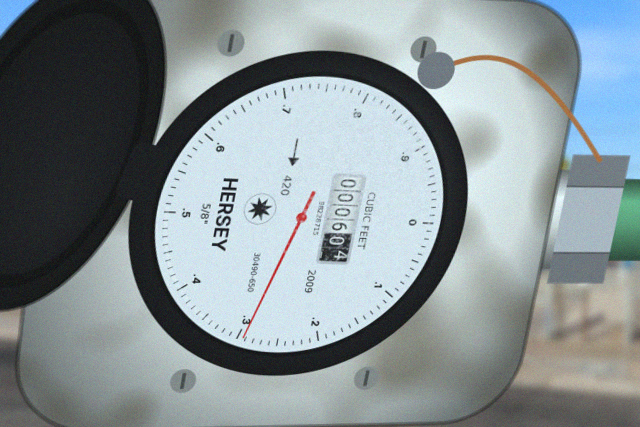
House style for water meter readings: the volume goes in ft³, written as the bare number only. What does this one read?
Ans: 604.29
